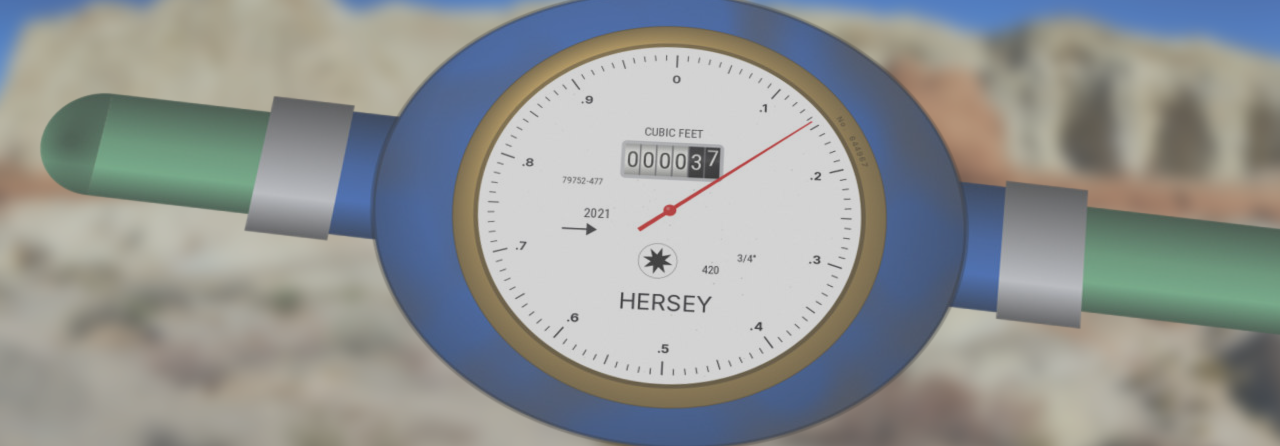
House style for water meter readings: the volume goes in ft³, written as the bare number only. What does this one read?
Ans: 37.14
